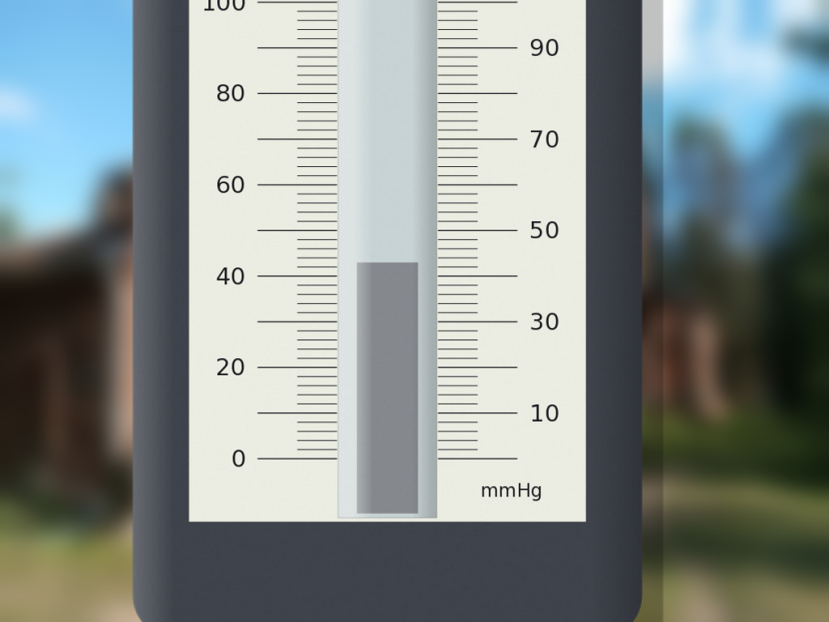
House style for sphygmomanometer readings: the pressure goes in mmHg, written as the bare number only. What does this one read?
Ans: 43
